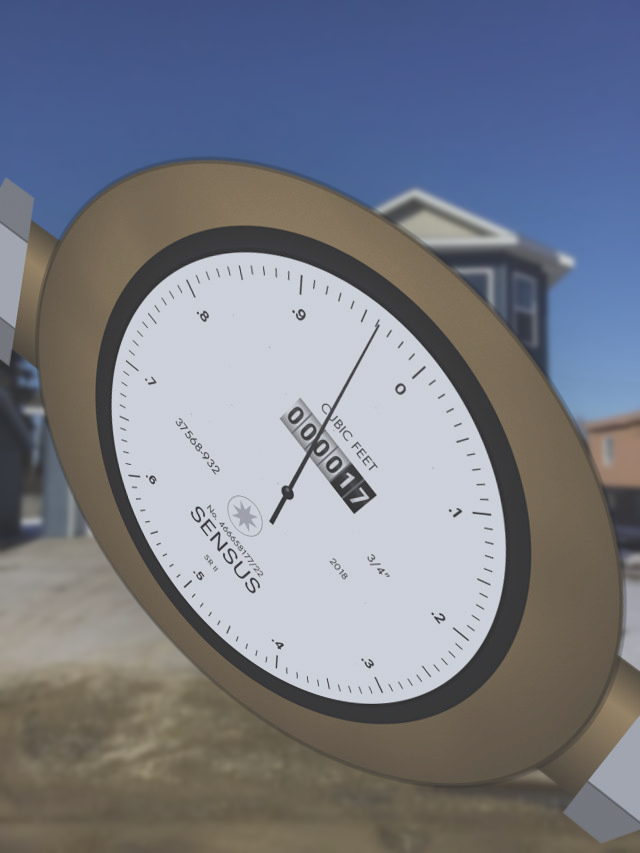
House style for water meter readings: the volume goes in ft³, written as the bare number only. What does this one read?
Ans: 16.96
